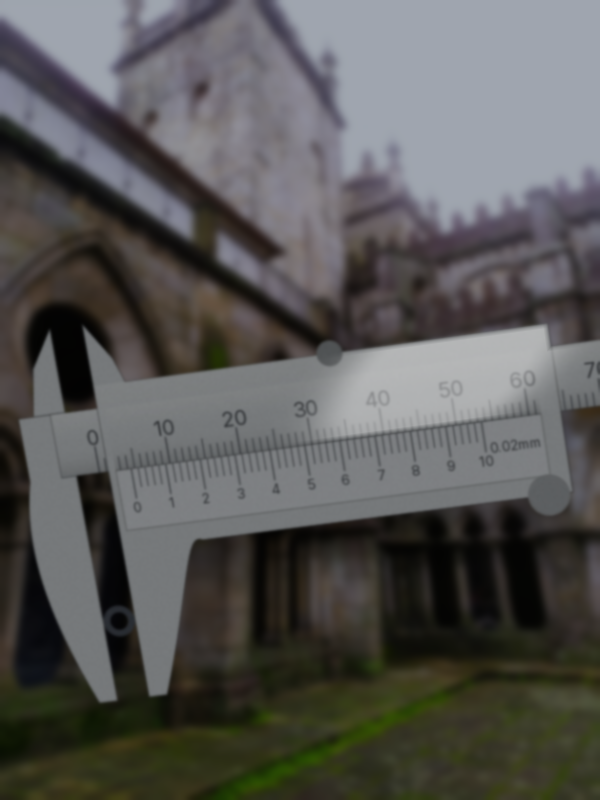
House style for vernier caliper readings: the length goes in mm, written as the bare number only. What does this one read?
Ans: 4.5
